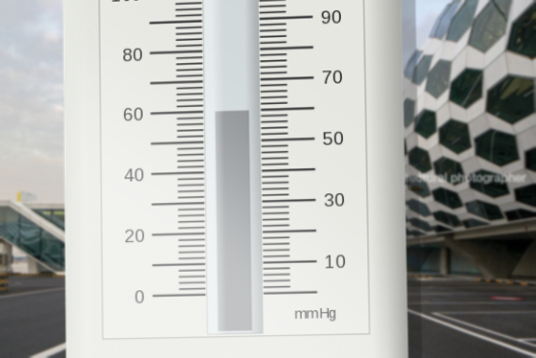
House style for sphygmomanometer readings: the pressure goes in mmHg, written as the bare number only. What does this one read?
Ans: 60
